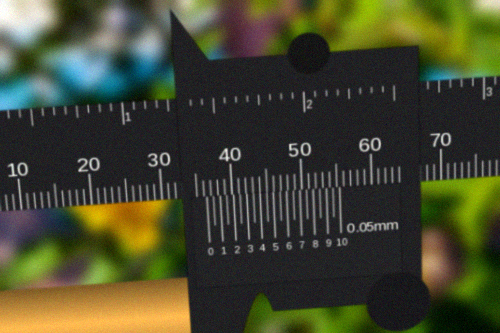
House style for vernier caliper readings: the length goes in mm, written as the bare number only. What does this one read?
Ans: 36.4
